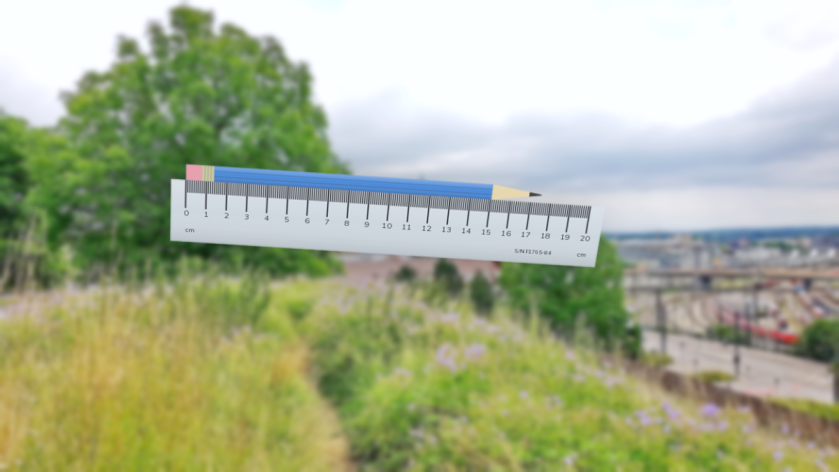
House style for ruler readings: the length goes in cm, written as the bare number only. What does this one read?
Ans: 17.5
